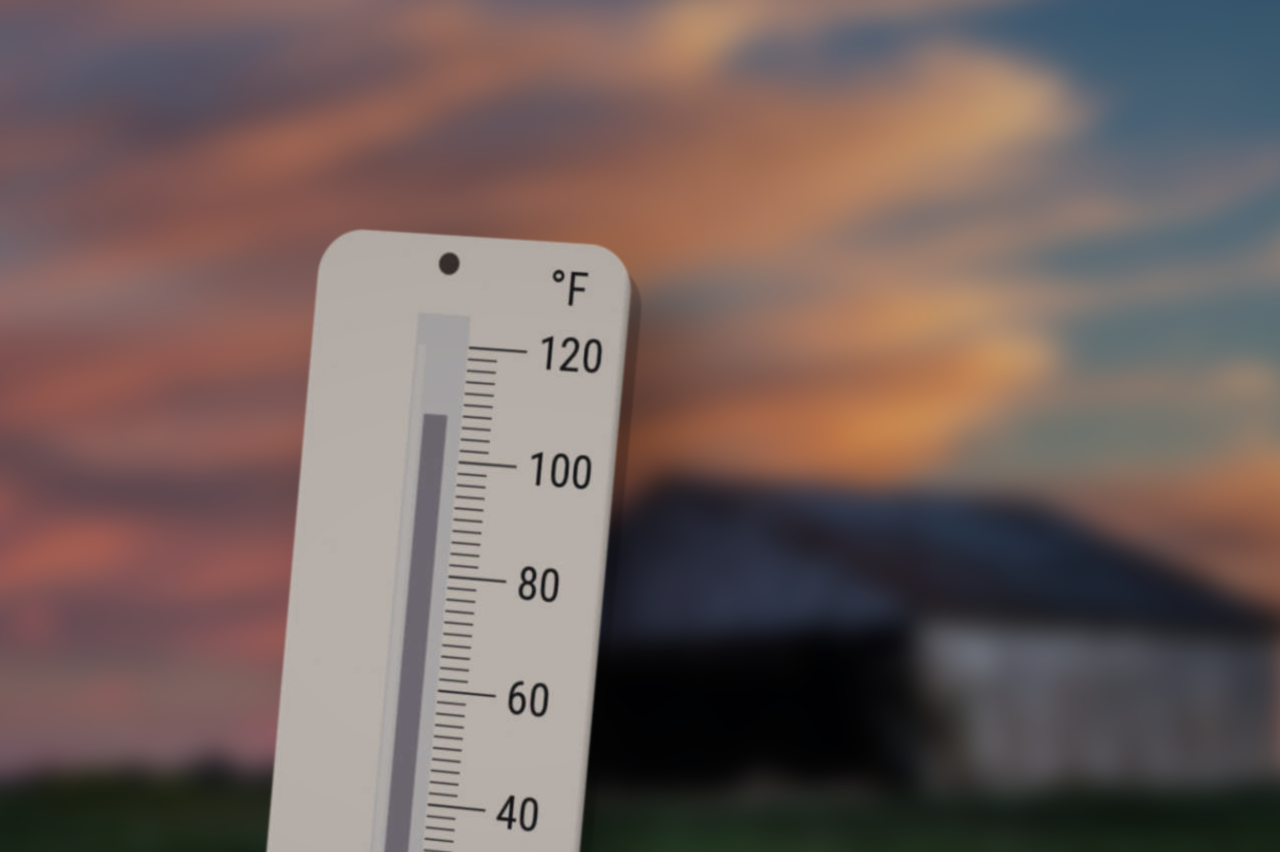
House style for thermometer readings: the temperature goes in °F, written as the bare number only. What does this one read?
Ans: 108
